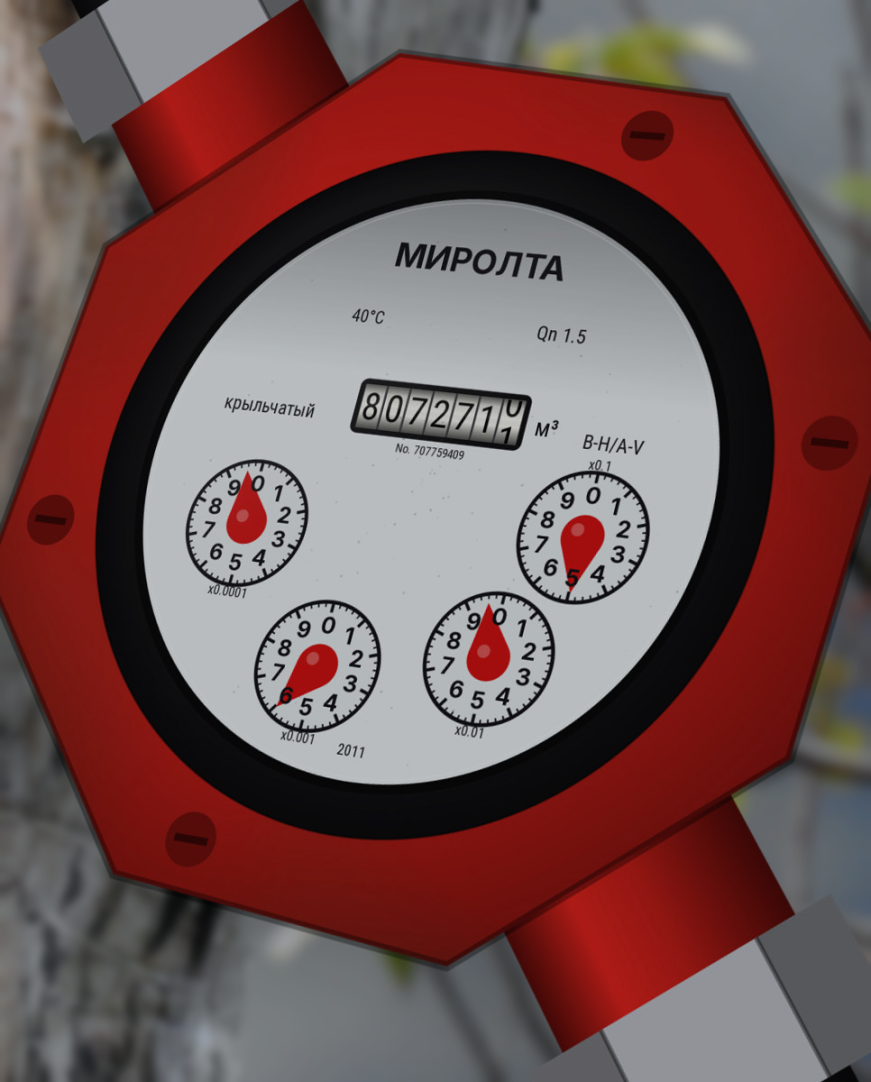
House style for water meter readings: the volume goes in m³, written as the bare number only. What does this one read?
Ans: 8072710.4959
